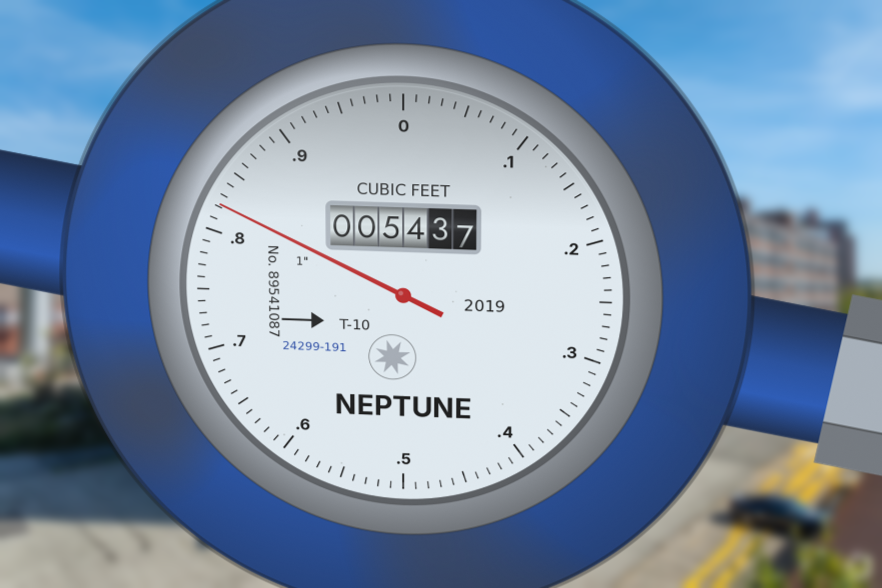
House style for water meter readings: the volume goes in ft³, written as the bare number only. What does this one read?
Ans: 5436.82
